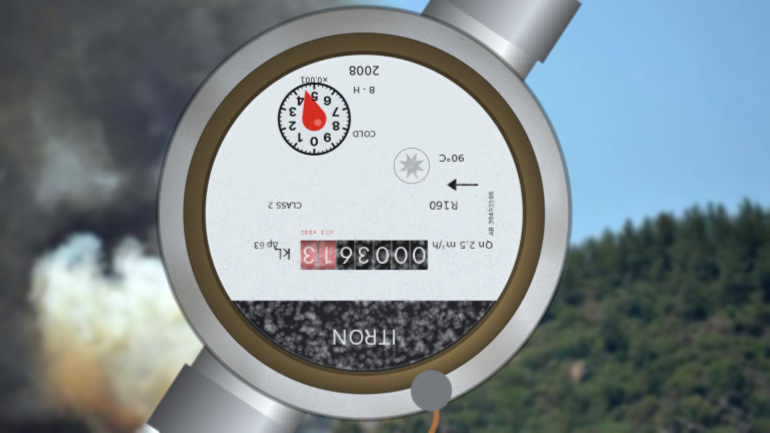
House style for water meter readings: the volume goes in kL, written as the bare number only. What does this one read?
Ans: 36.134
